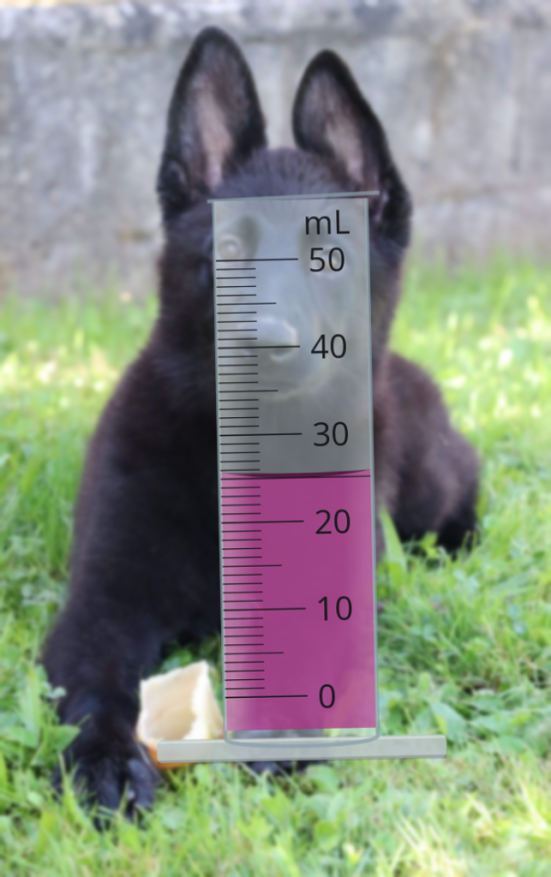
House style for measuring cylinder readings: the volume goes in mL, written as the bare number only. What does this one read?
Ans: 25
